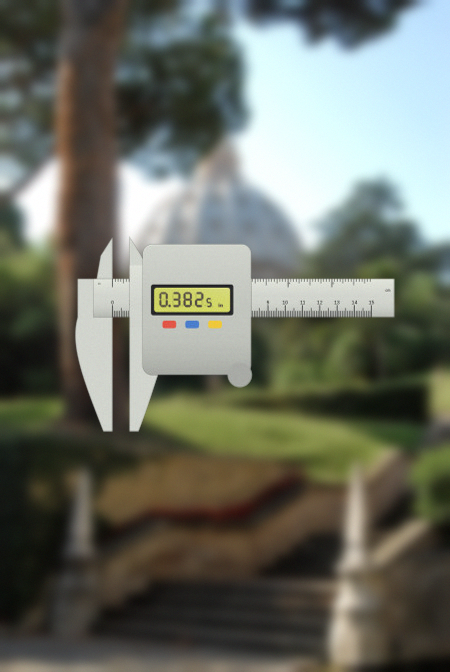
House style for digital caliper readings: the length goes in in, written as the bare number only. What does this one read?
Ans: 0.3825
